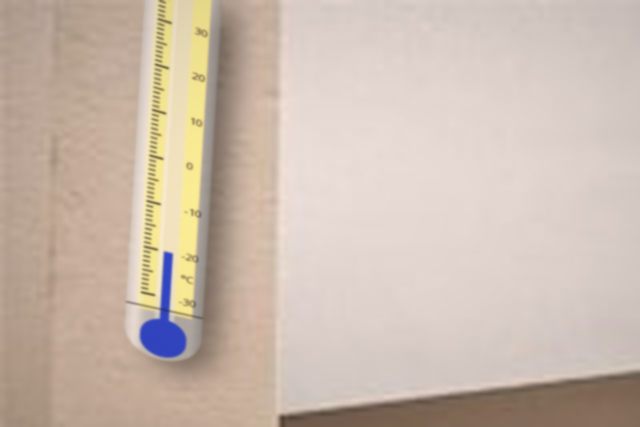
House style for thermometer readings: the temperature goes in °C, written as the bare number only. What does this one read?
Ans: -20
